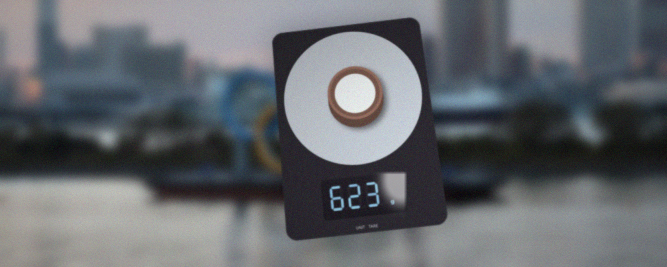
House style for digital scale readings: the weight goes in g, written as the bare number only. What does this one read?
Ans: 623
